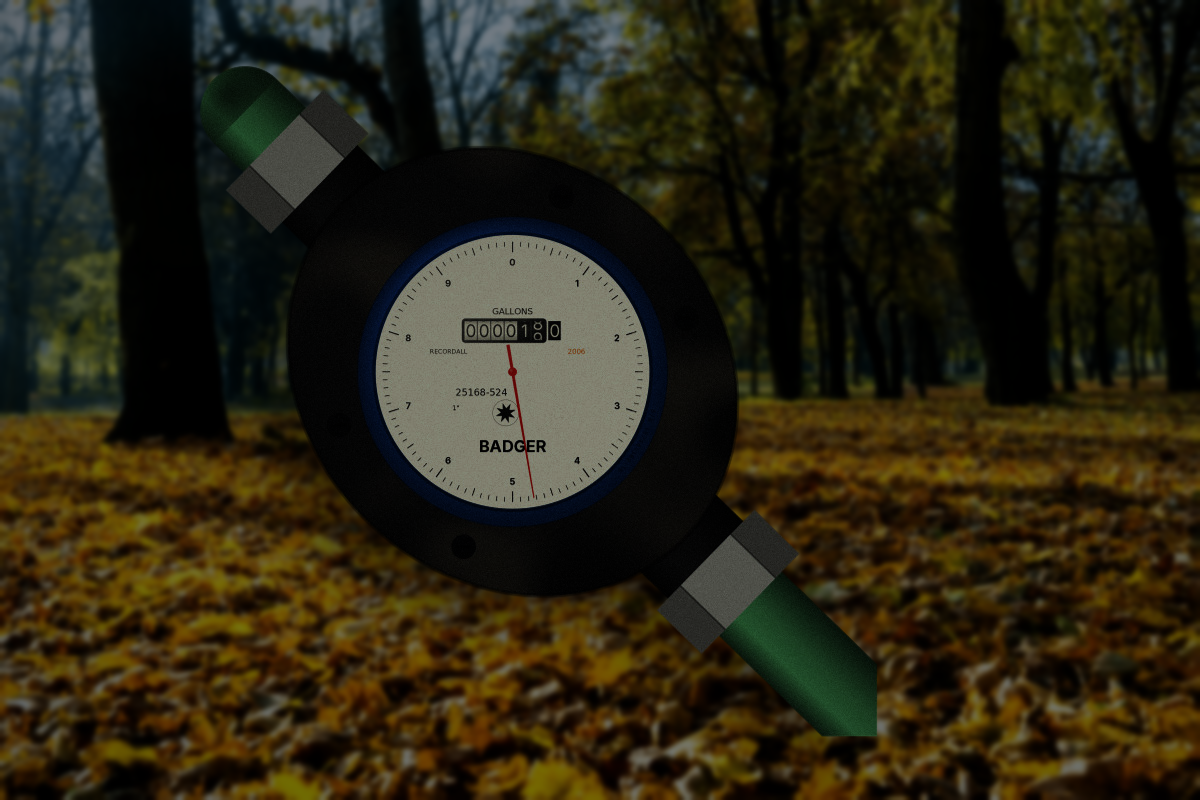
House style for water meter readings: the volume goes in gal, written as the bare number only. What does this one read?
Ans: 184.7
